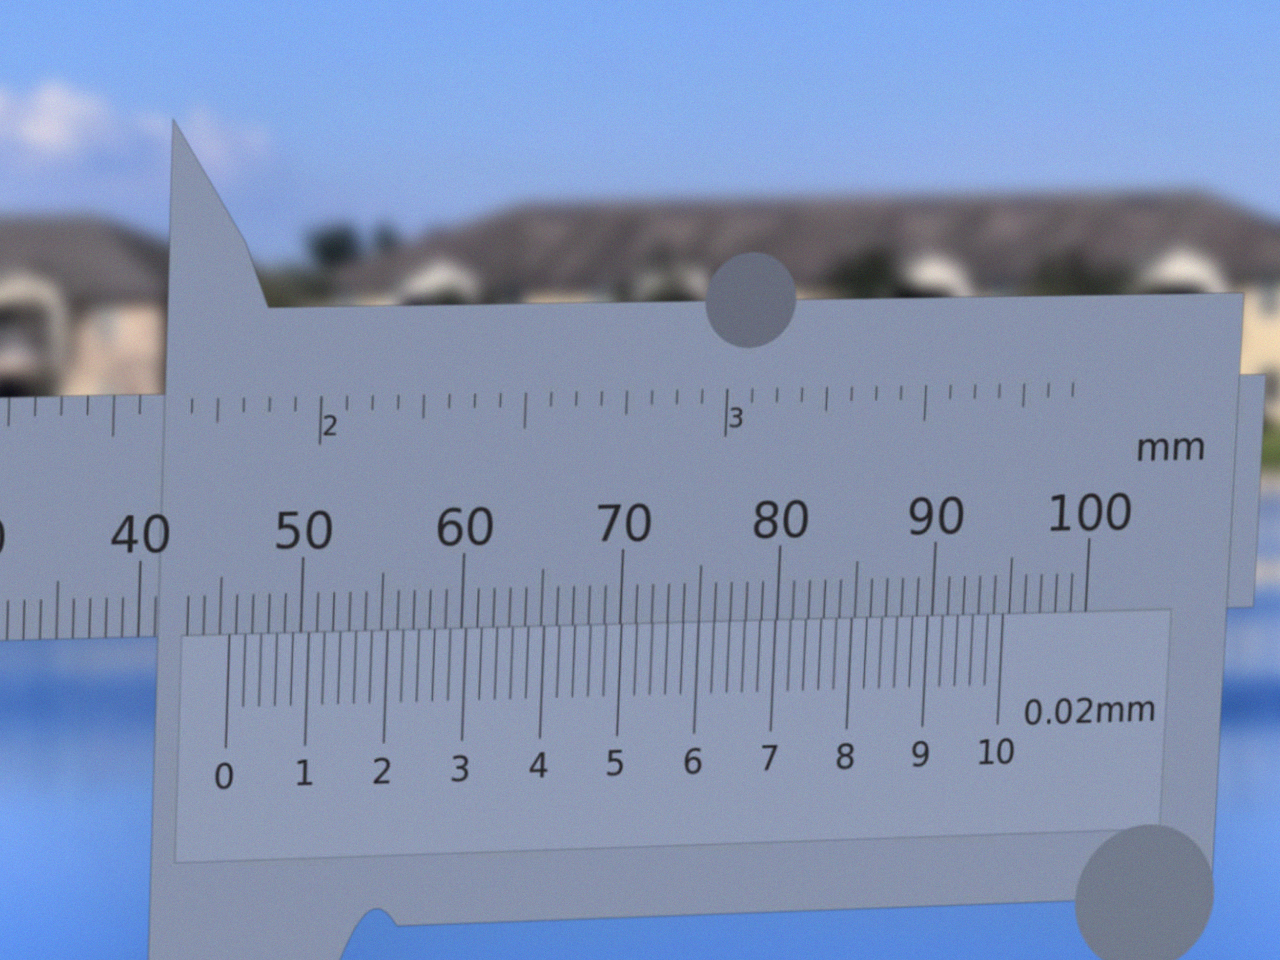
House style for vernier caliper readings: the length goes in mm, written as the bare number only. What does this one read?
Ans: 45.6
